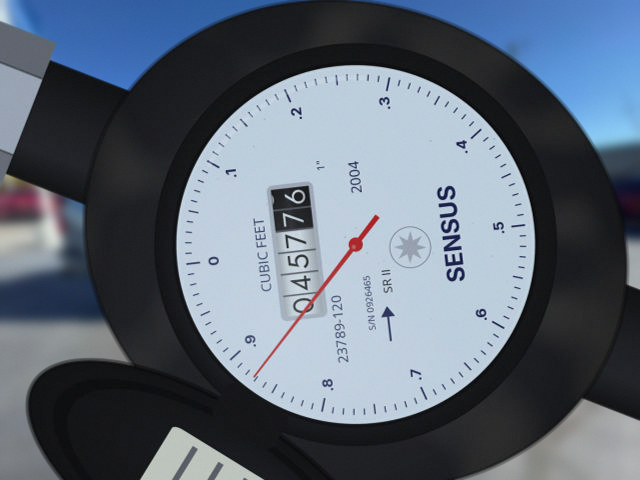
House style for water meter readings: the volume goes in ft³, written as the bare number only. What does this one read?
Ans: 45775.87
